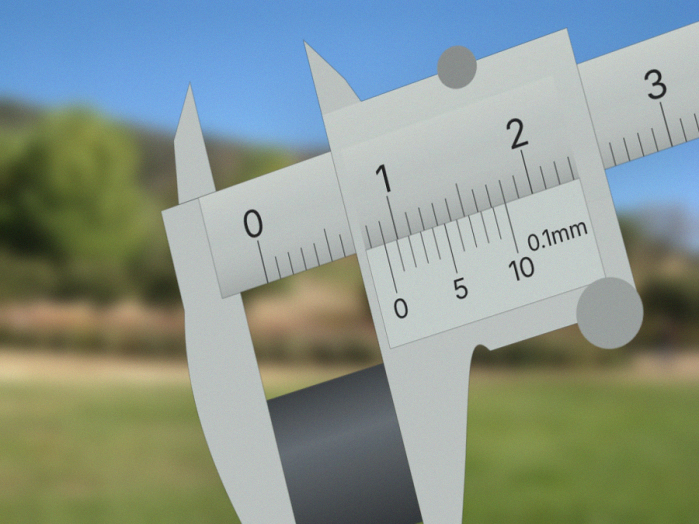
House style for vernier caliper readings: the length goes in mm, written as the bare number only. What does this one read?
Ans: 9.0
